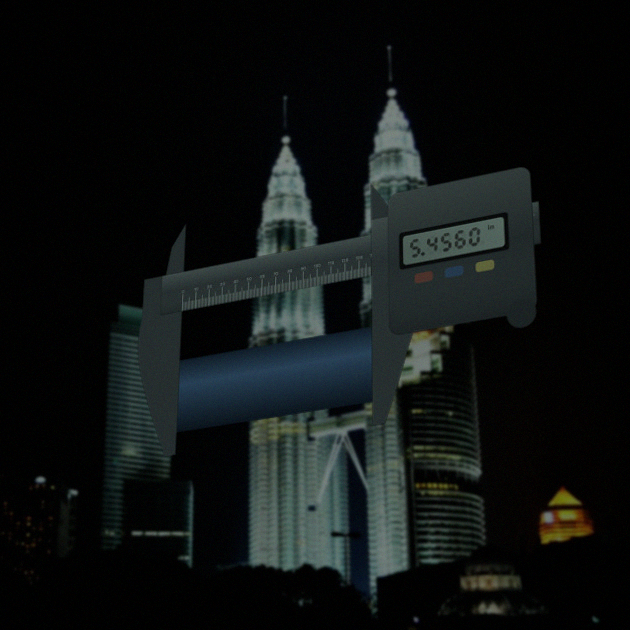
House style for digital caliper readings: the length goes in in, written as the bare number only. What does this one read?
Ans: 5.4560
